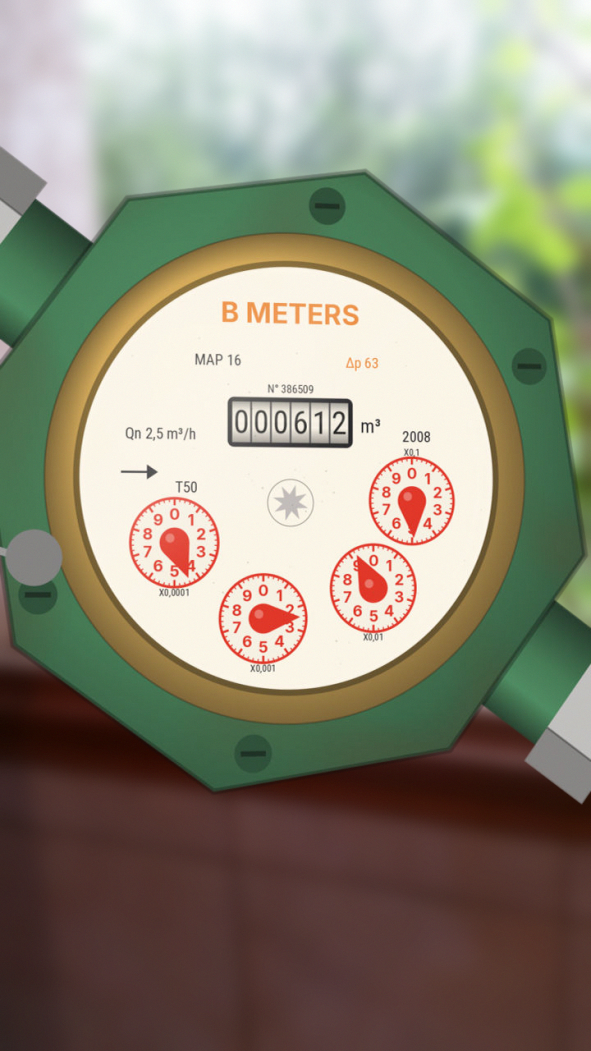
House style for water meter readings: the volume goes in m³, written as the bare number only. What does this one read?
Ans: 612.4924
